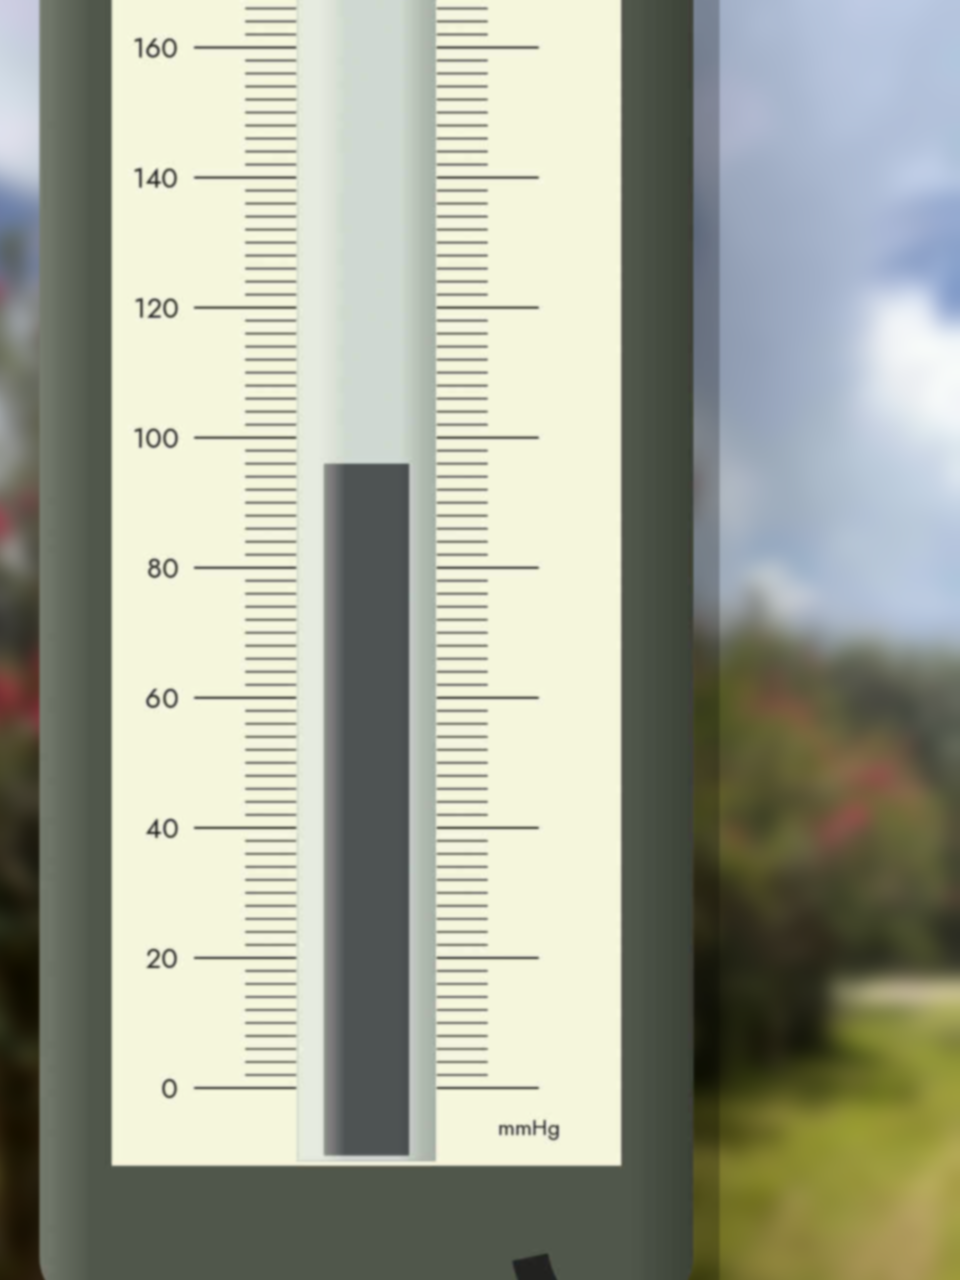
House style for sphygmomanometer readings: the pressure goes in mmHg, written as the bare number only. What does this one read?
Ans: 96
